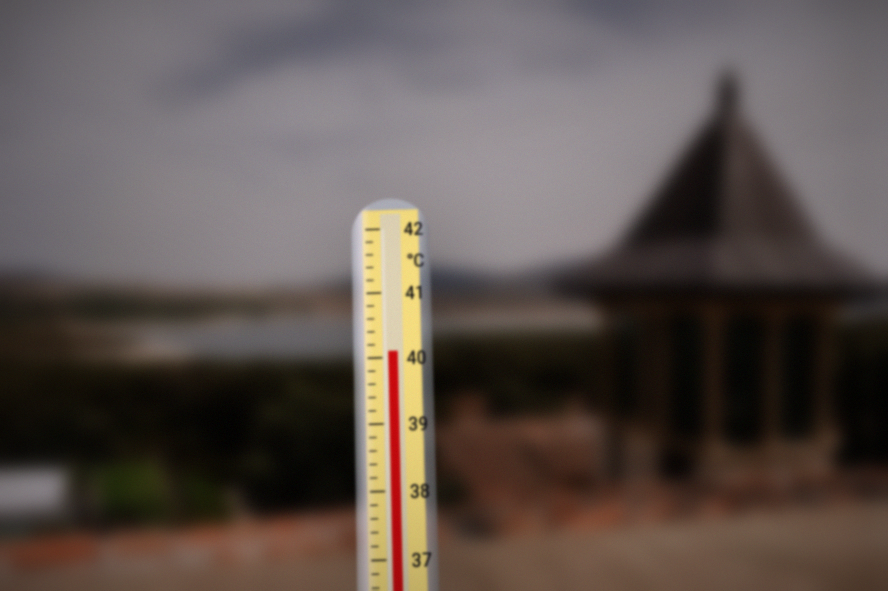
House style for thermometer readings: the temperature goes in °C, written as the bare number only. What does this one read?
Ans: 40.1
